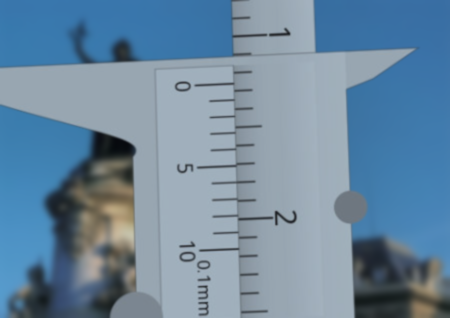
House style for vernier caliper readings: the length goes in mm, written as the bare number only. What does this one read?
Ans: 12.6
